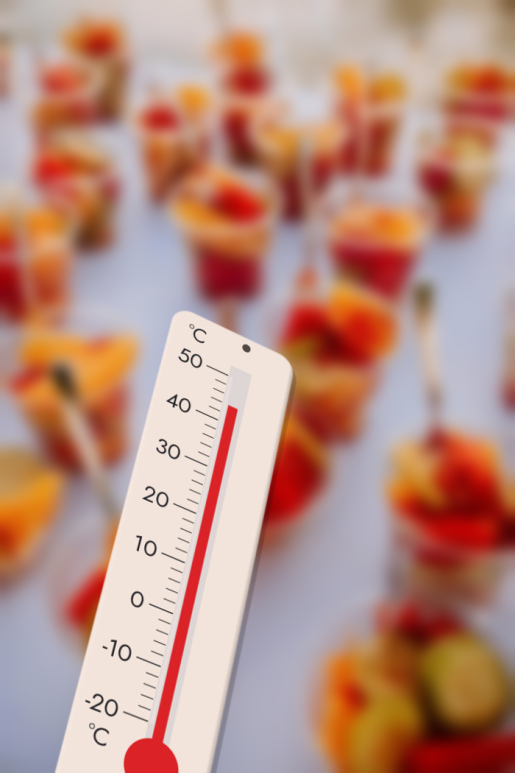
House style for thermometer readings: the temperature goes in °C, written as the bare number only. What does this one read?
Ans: 44
